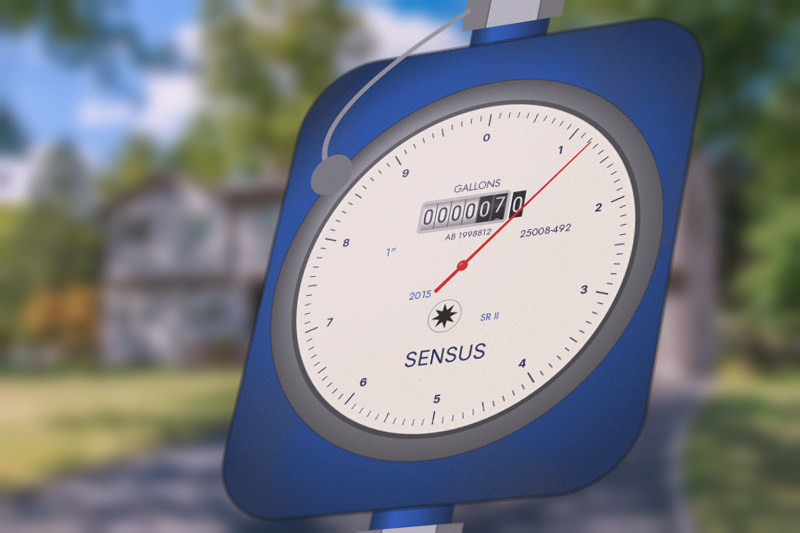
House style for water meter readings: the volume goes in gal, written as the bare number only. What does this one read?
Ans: 71.2
